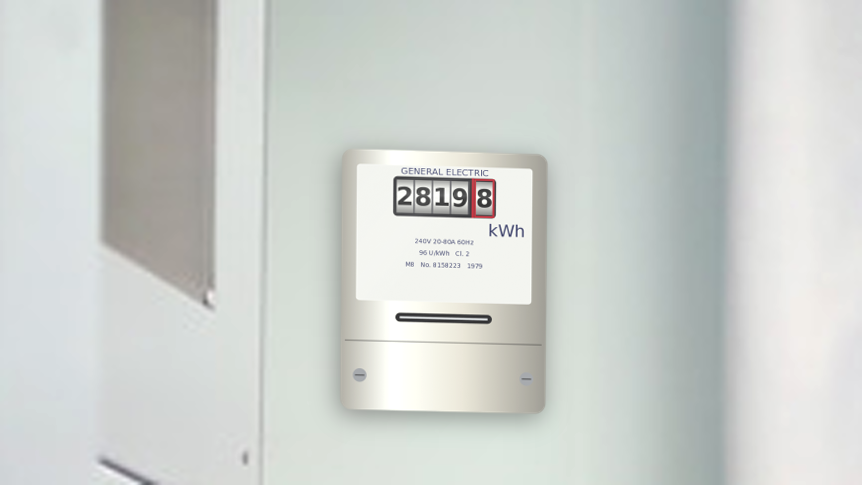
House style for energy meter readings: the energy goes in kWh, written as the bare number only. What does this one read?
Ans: 2819.8
